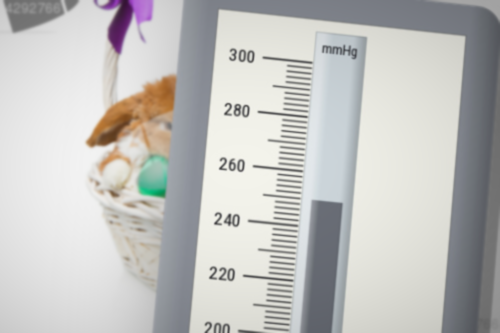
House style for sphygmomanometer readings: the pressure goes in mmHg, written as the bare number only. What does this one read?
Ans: 250
